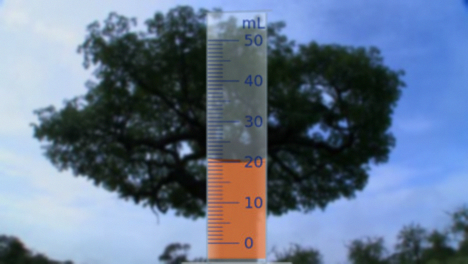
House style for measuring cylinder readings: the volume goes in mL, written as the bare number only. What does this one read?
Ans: 20
